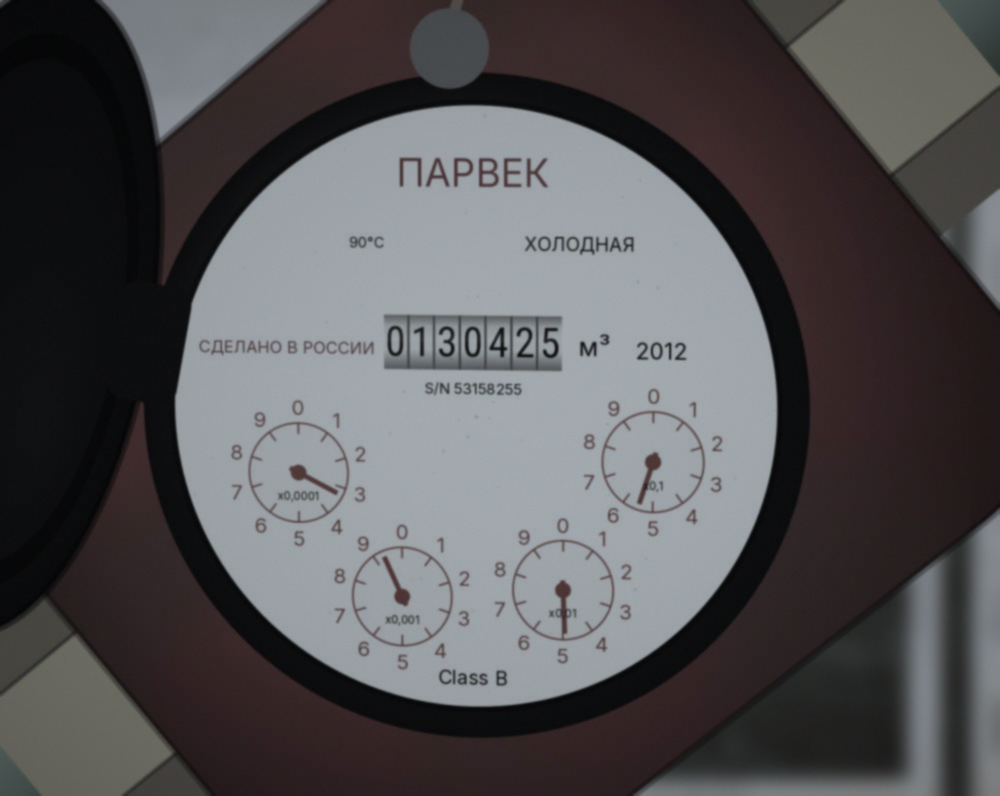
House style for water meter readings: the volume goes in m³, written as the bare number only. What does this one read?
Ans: 130425.5493
